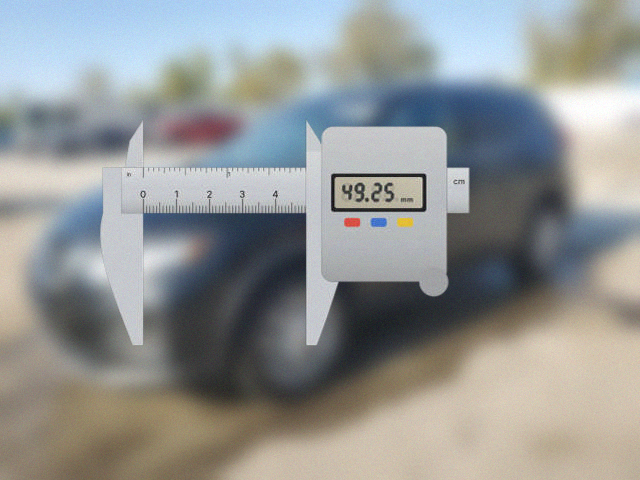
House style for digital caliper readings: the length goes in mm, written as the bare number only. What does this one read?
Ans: 49.25
